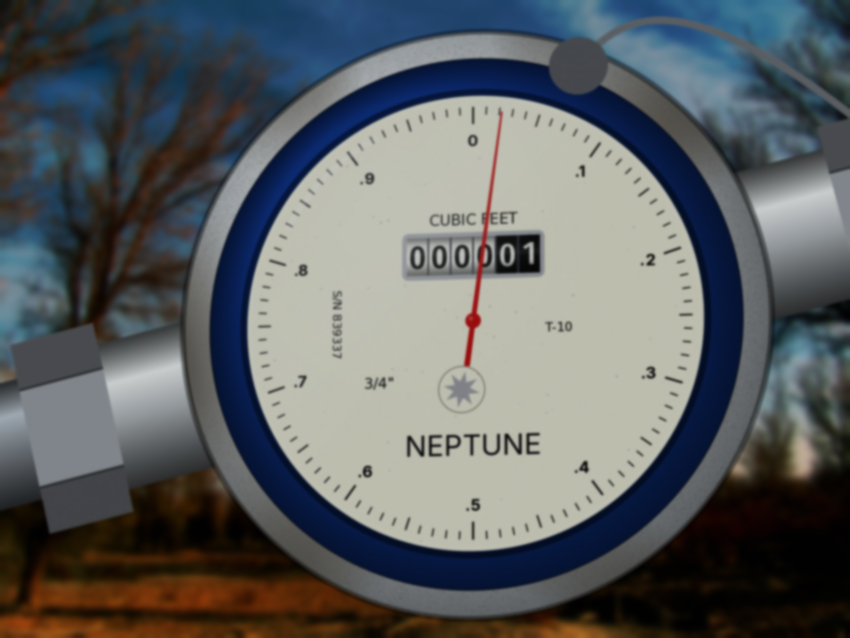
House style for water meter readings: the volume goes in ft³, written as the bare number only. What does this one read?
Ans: 1.02
